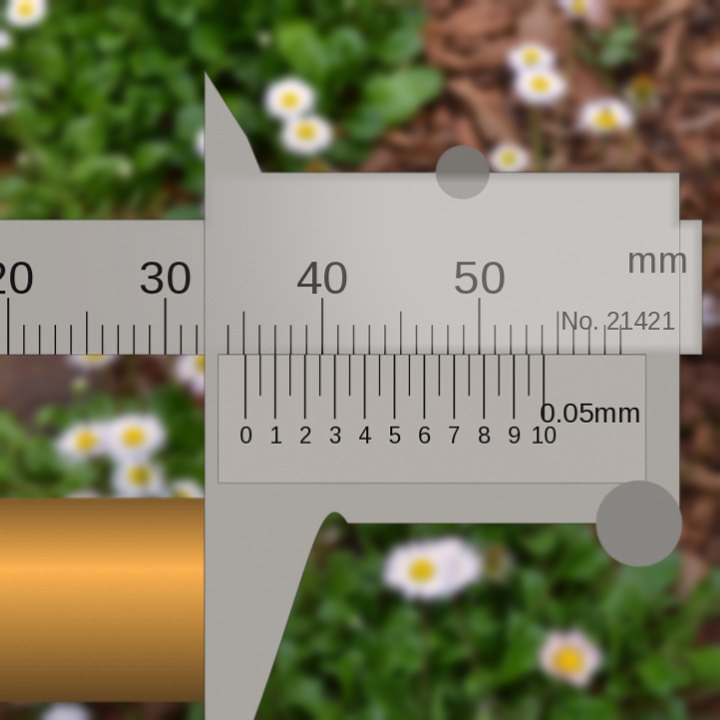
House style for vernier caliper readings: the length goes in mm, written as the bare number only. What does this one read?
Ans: 35.1
